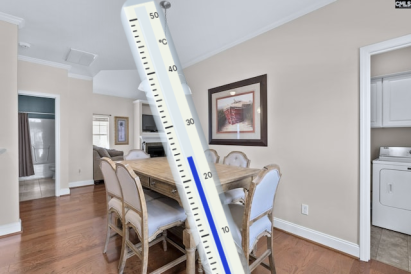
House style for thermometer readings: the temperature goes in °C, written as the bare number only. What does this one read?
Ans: 24
